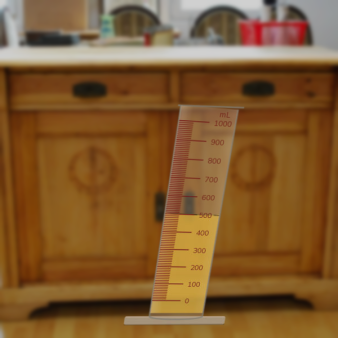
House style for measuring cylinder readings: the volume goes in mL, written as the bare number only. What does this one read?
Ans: 500
